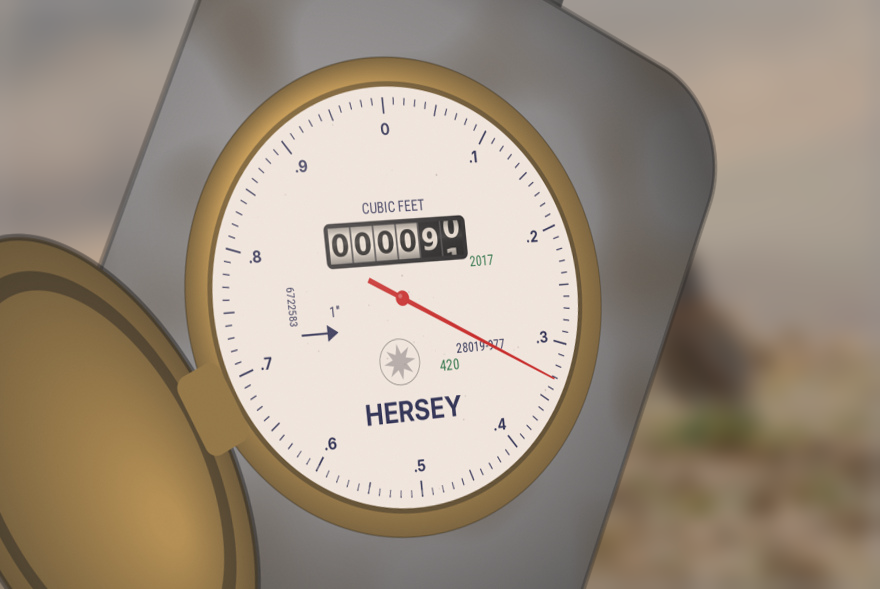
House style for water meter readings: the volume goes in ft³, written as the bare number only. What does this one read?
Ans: 90.33
